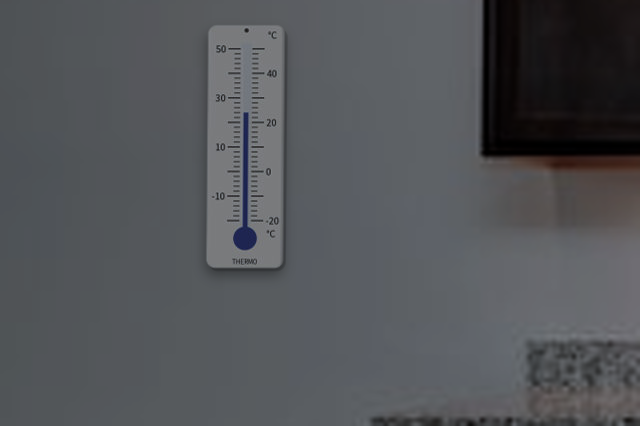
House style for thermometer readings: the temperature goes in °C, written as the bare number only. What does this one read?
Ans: 24
